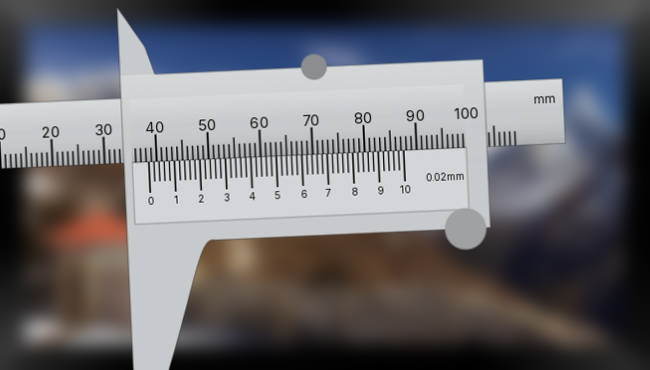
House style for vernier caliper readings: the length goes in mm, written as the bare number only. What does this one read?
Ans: 38.5
